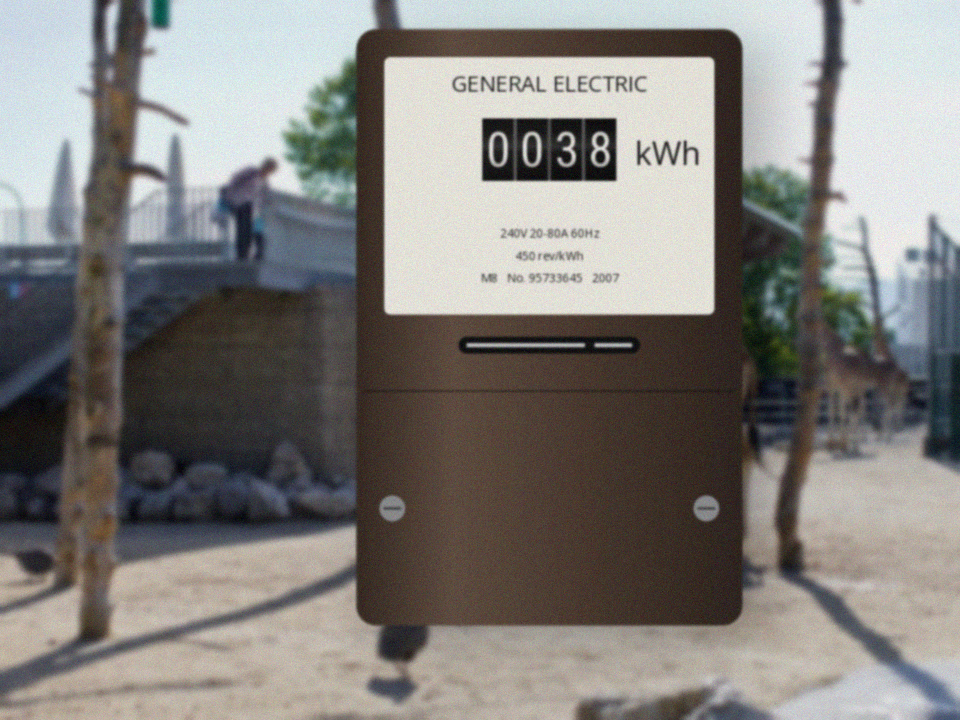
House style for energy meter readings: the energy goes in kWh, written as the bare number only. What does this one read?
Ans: 38
